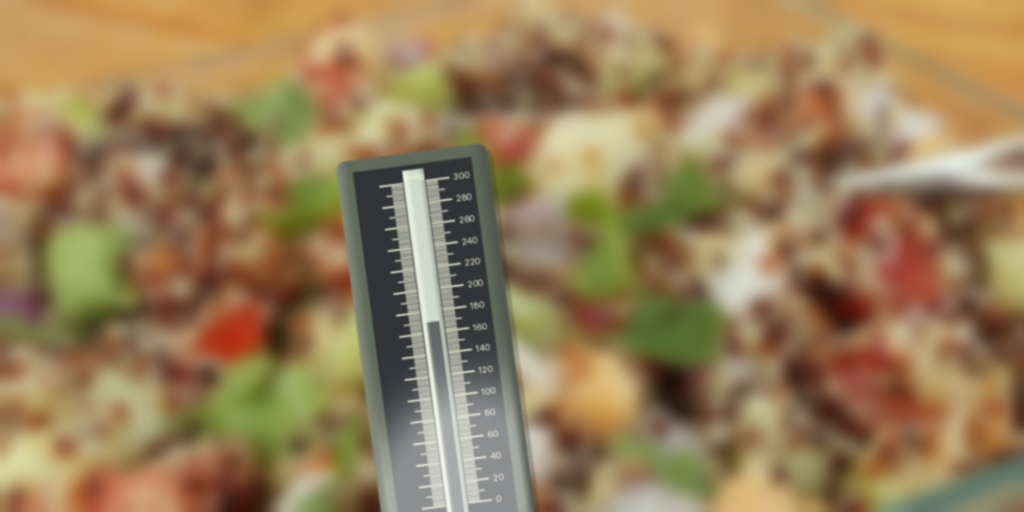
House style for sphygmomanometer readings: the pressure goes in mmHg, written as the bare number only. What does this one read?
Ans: 170
